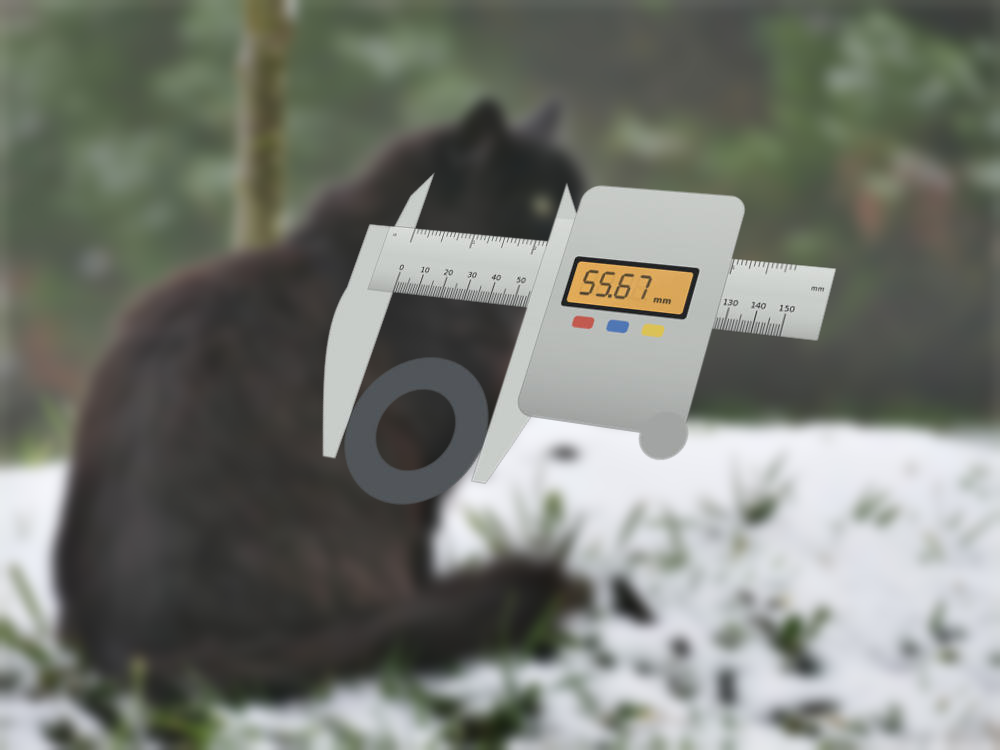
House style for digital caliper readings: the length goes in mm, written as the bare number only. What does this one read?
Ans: 55.67
